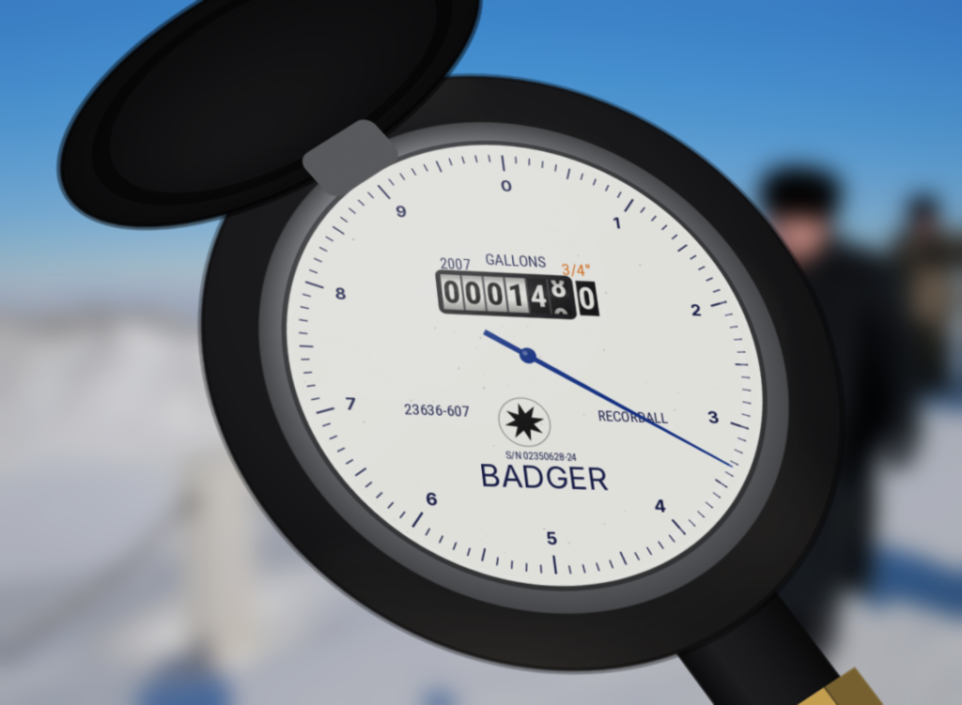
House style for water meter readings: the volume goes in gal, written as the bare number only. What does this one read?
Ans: 1483.3
